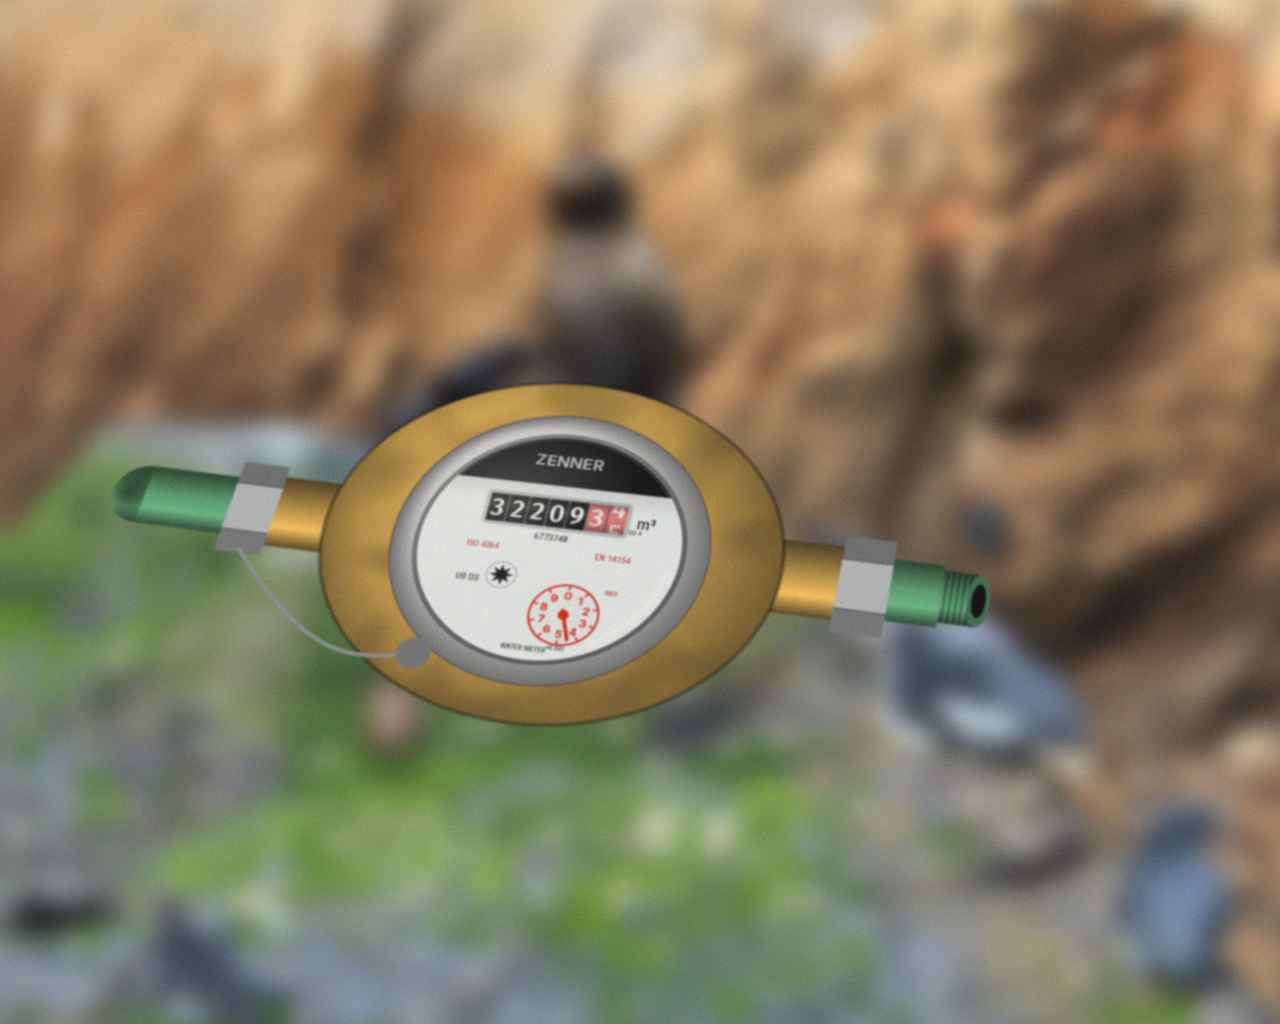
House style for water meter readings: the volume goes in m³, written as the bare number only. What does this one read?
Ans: 32209.344
